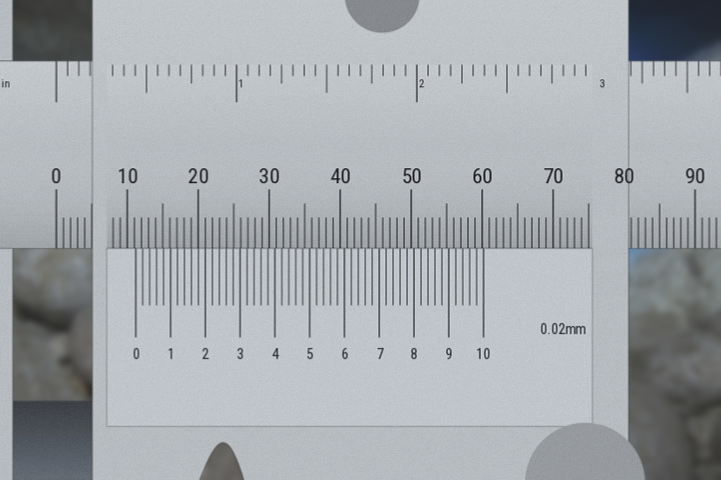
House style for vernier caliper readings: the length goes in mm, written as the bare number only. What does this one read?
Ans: 11.2
